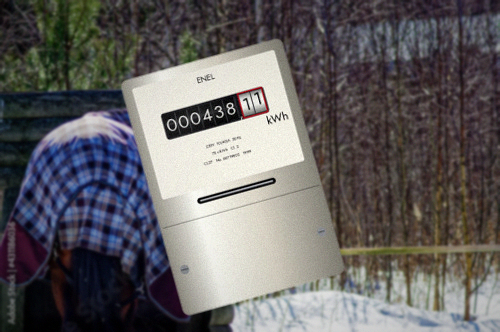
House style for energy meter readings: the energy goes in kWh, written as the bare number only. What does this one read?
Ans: 438.11
